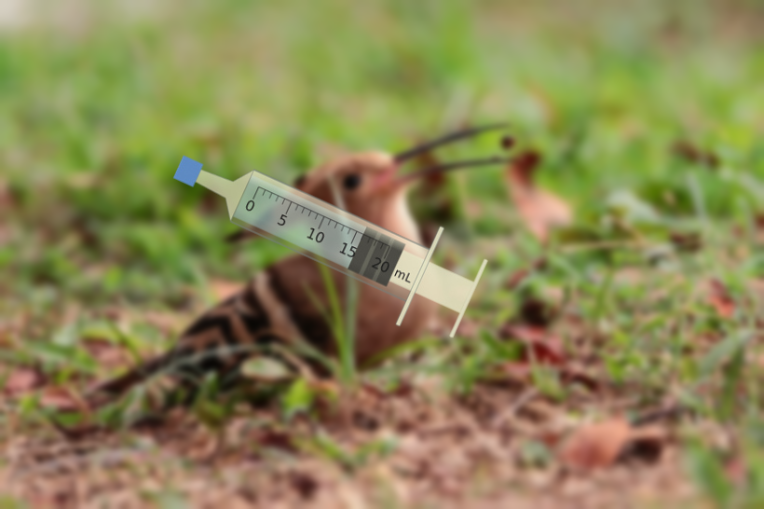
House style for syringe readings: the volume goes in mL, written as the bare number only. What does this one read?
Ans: 16
